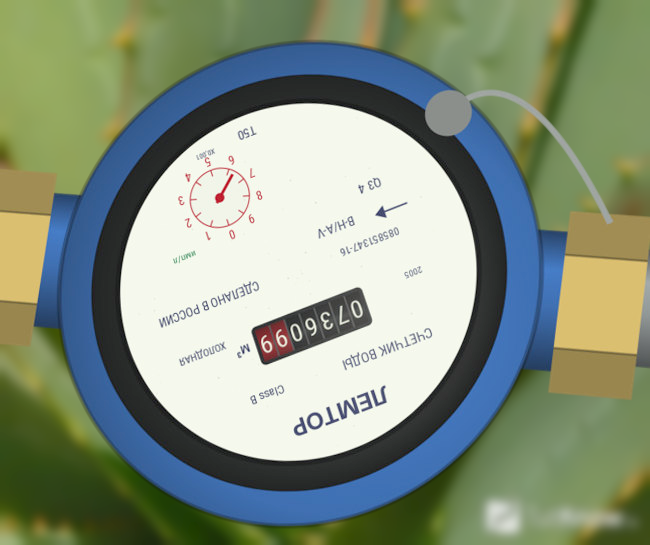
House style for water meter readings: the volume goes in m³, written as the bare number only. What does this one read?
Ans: 7360.996
